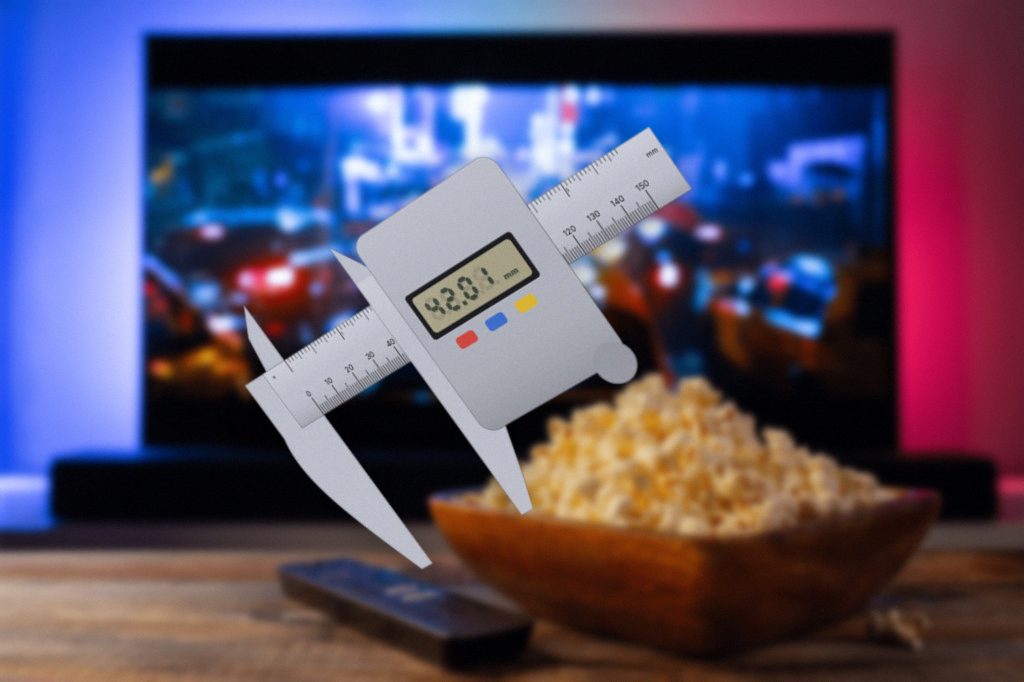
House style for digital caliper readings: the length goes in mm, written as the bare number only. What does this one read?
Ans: 42.01
